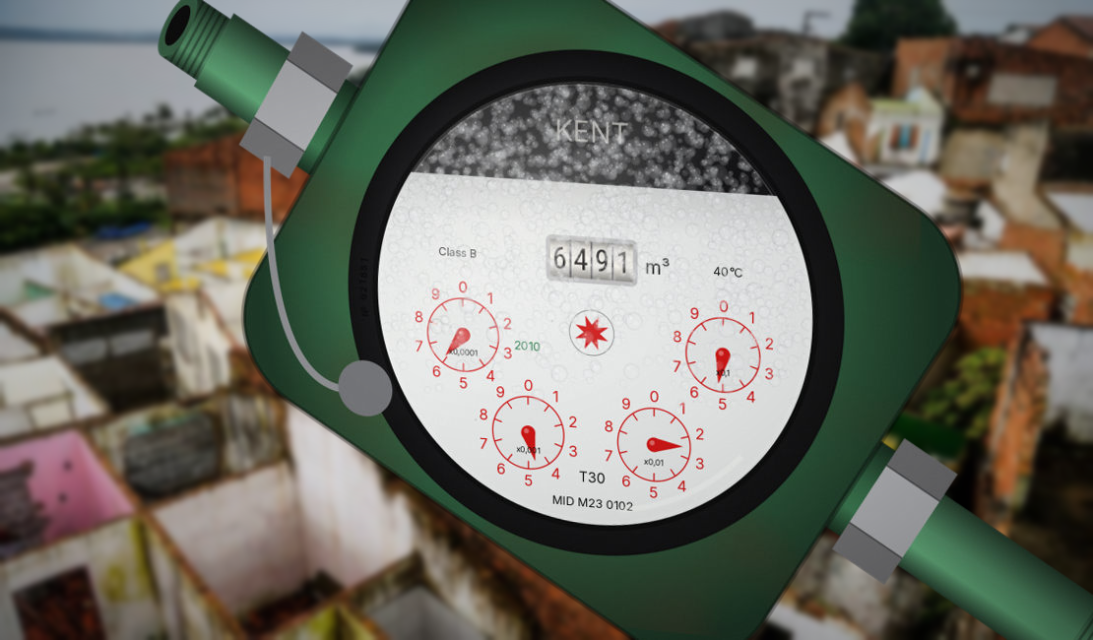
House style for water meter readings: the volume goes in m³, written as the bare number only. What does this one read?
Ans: 6491.5246
